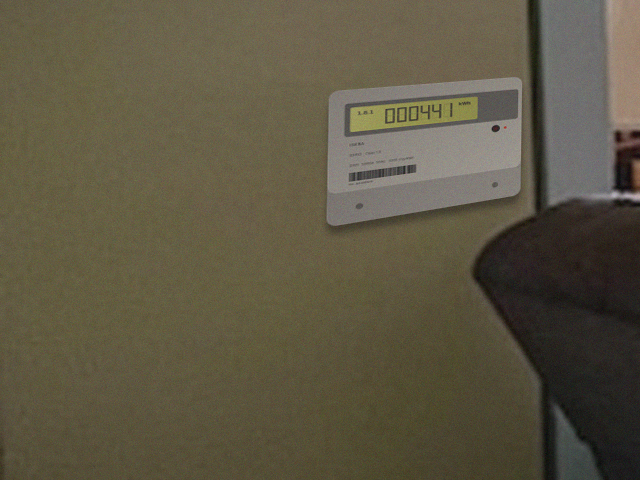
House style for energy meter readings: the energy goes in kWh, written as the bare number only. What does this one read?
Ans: 441
